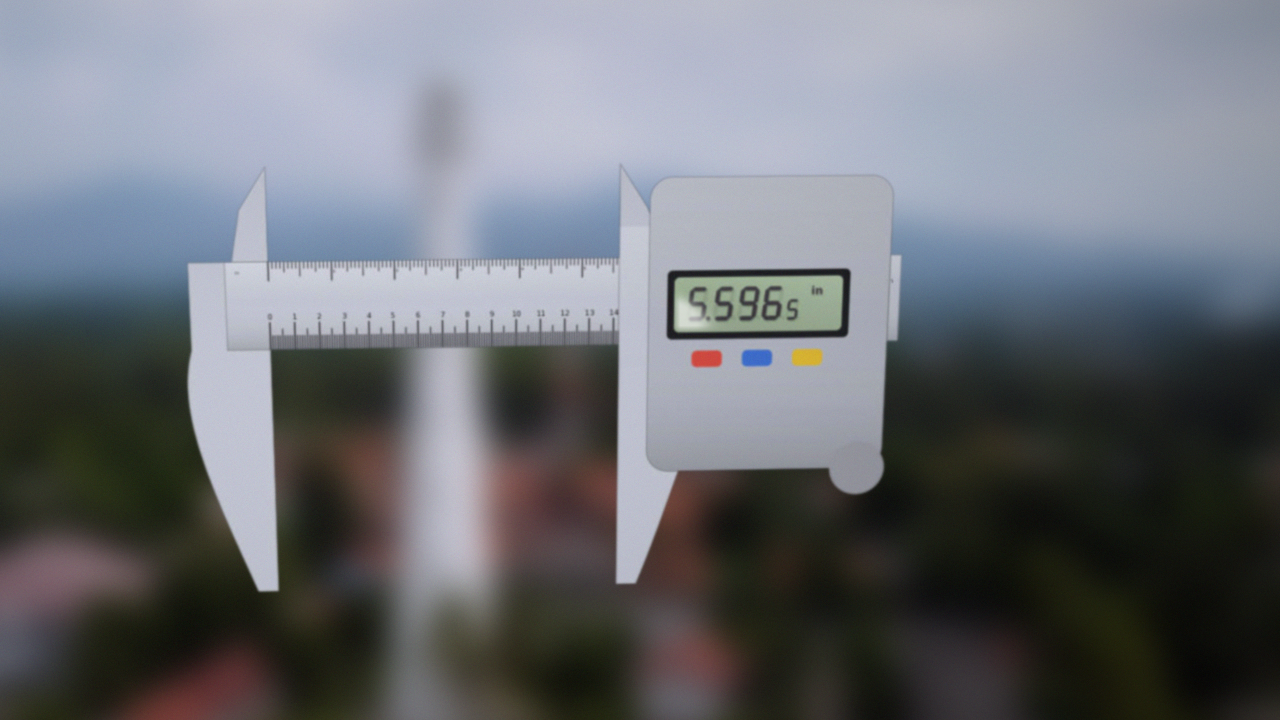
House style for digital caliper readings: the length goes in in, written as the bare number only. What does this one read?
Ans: 5.5965
